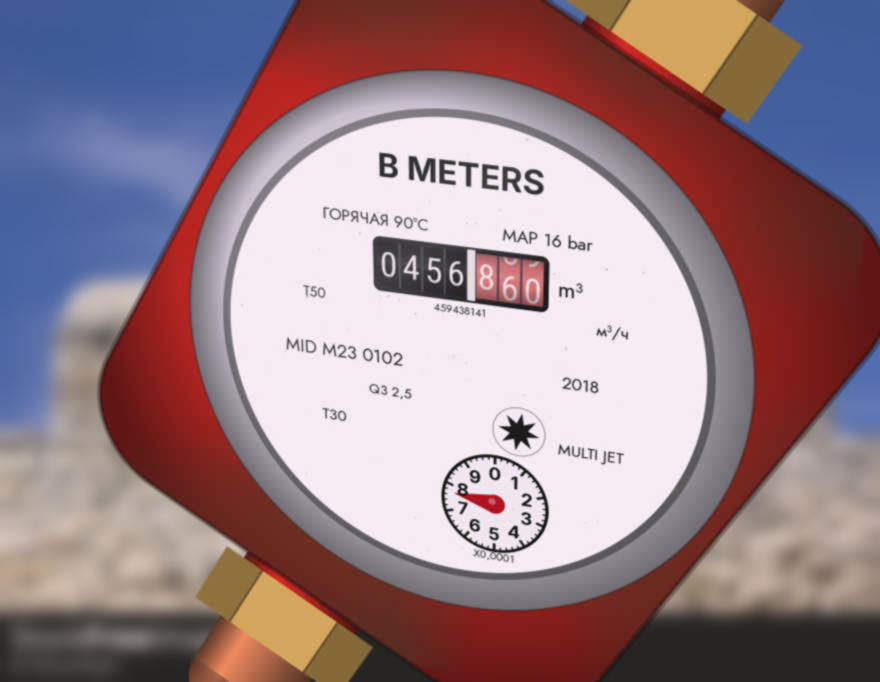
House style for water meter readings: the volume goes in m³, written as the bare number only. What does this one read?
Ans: 456.8597
